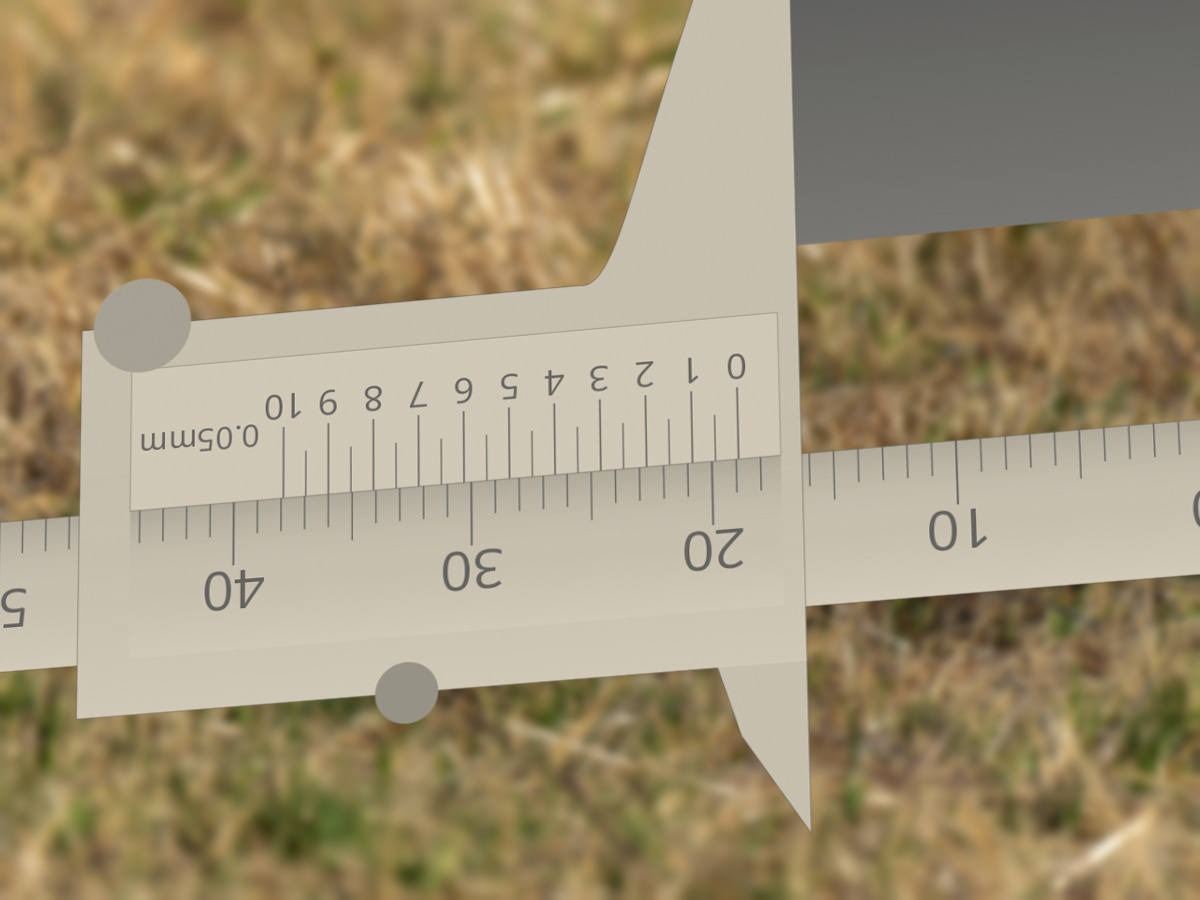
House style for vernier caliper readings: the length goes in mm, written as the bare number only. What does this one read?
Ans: 18.90
